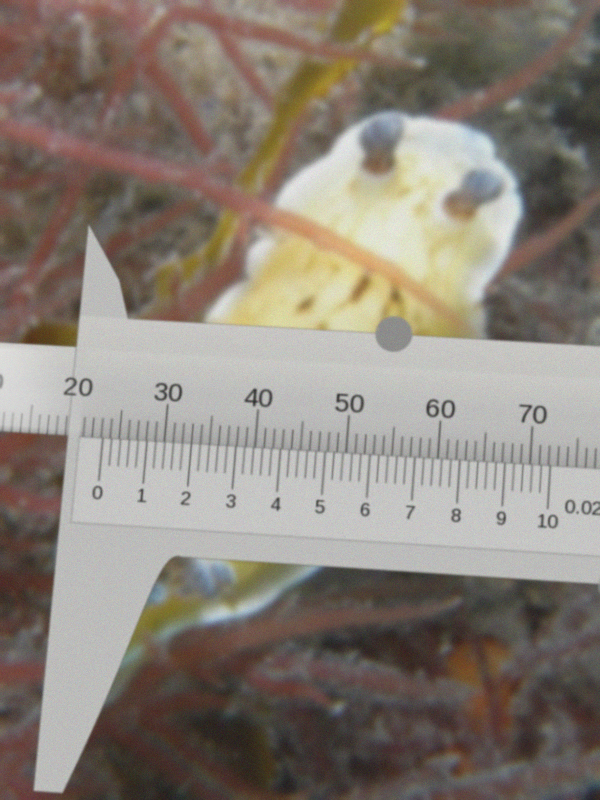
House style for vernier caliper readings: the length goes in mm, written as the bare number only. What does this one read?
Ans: 23.2
